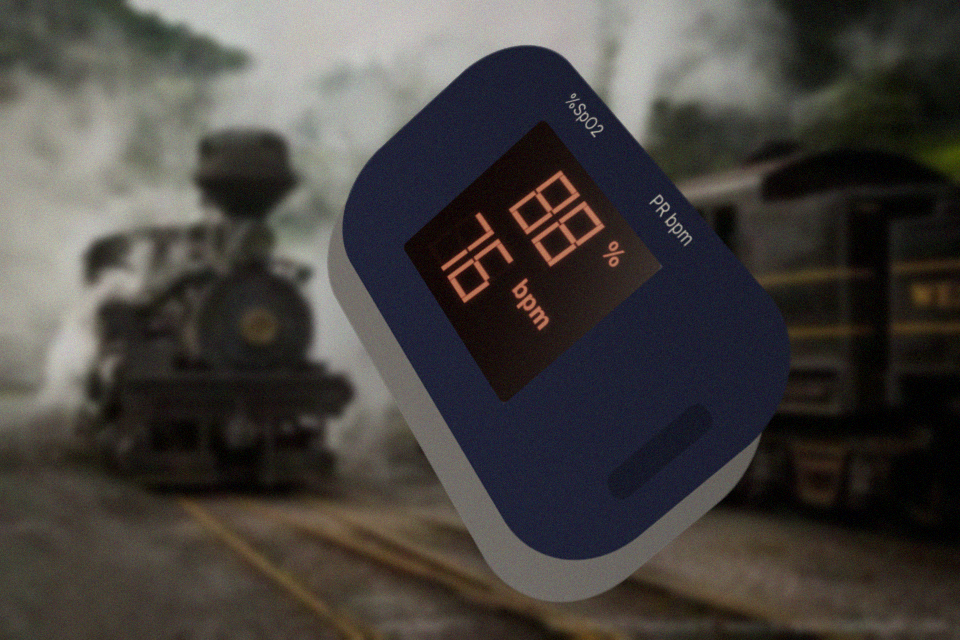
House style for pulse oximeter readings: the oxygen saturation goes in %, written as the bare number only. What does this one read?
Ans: 88
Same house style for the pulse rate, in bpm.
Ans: 76
